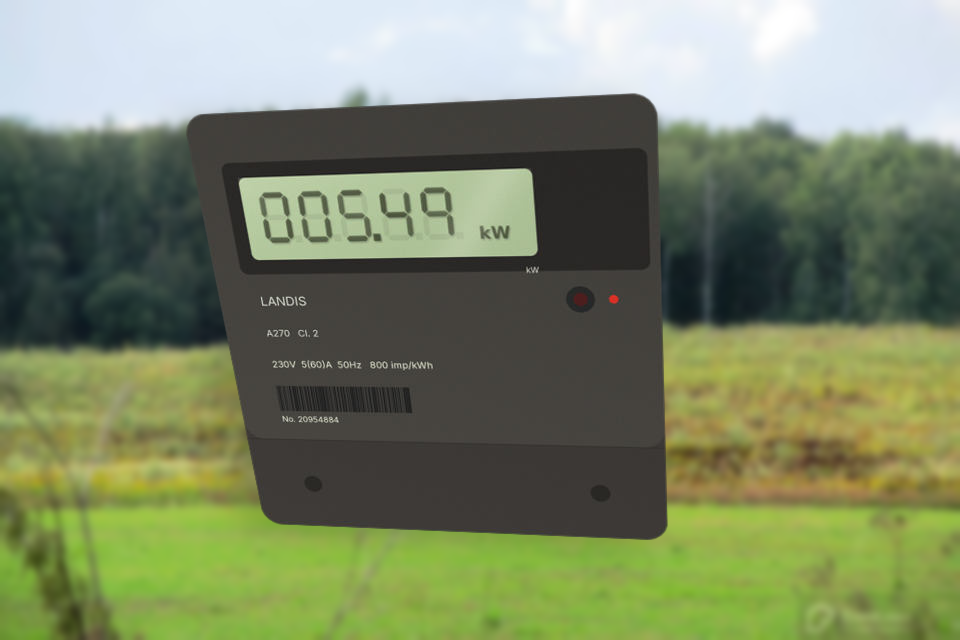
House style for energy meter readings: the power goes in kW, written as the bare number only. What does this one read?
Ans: 5.49
